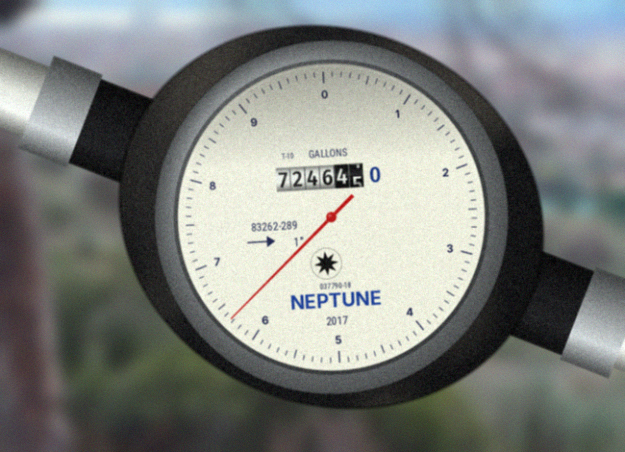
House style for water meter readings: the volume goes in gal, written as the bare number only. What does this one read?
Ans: 7246446.3
